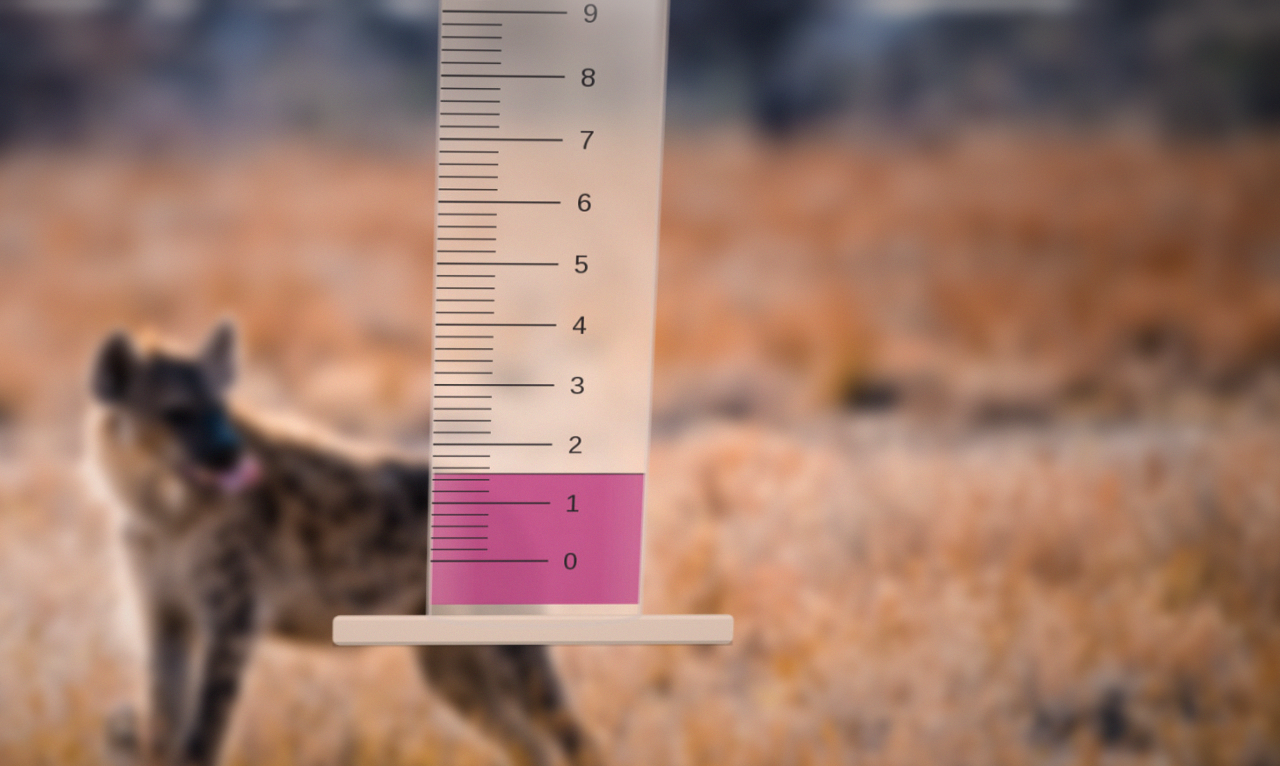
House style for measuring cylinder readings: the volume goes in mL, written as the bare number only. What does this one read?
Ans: 1.5
